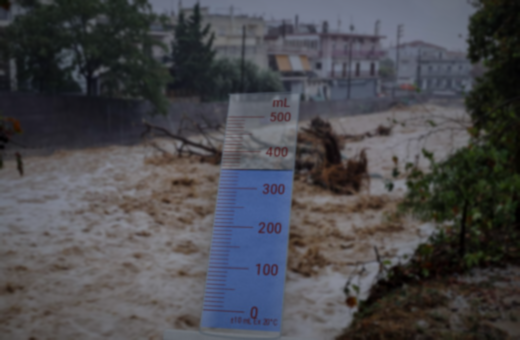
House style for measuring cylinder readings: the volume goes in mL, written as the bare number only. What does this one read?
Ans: 350
